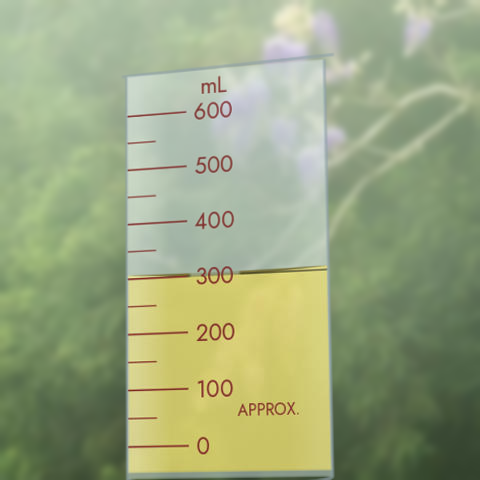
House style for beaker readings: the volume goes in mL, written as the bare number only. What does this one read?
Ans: 300
